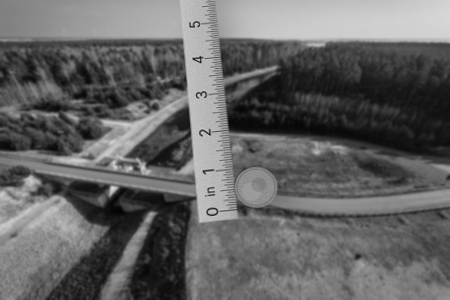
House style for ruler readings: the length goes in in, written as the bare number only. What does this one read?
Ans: 1
